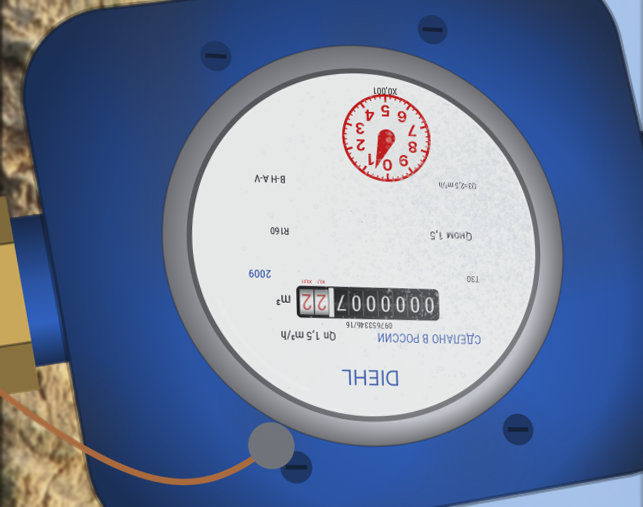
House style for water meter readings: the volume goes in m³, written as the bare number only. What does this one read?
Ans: 7.220
